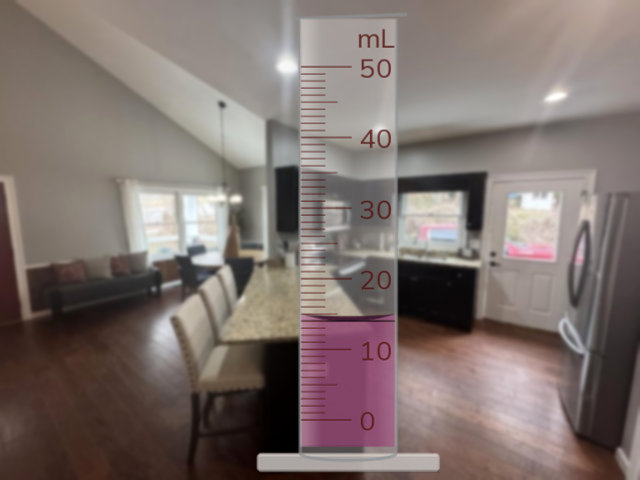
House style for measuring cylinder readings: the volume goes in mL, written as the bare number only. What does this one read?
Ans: 14
